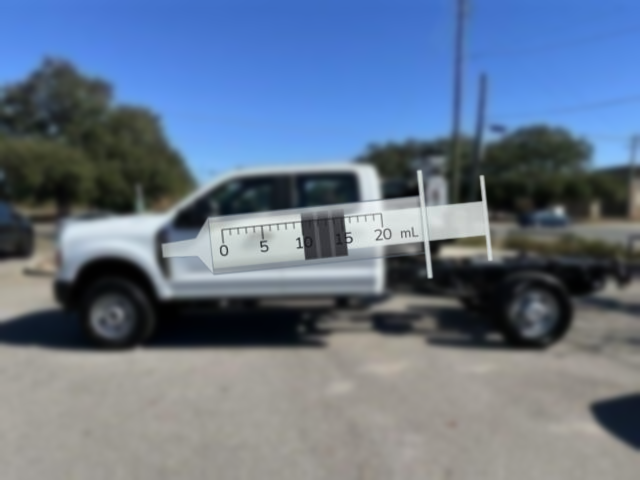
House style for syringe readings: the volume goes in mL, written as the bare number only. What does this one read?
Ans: 10
